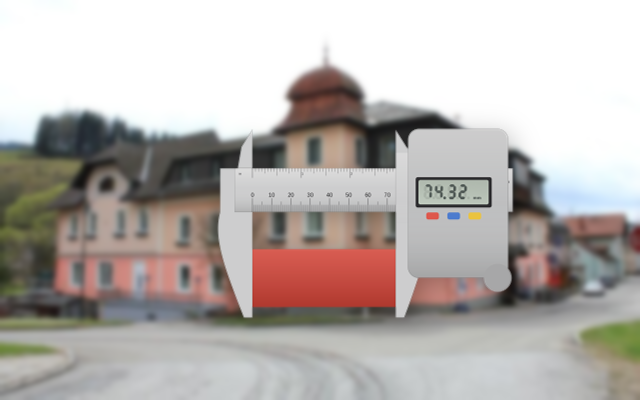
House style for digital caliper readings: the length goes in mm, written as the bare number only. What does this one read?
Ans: 74.32
